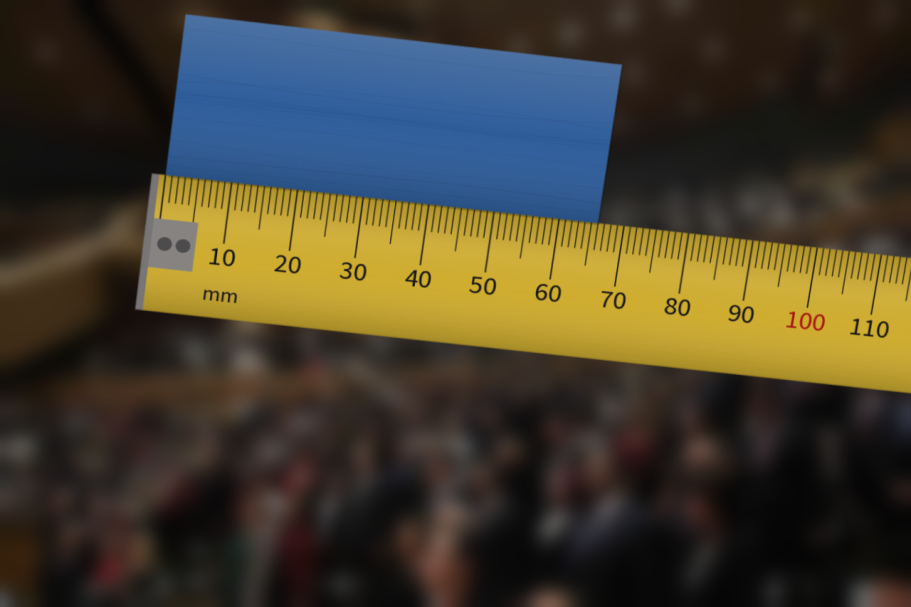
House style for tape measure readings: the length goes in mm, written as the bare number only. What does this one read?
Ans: 66
